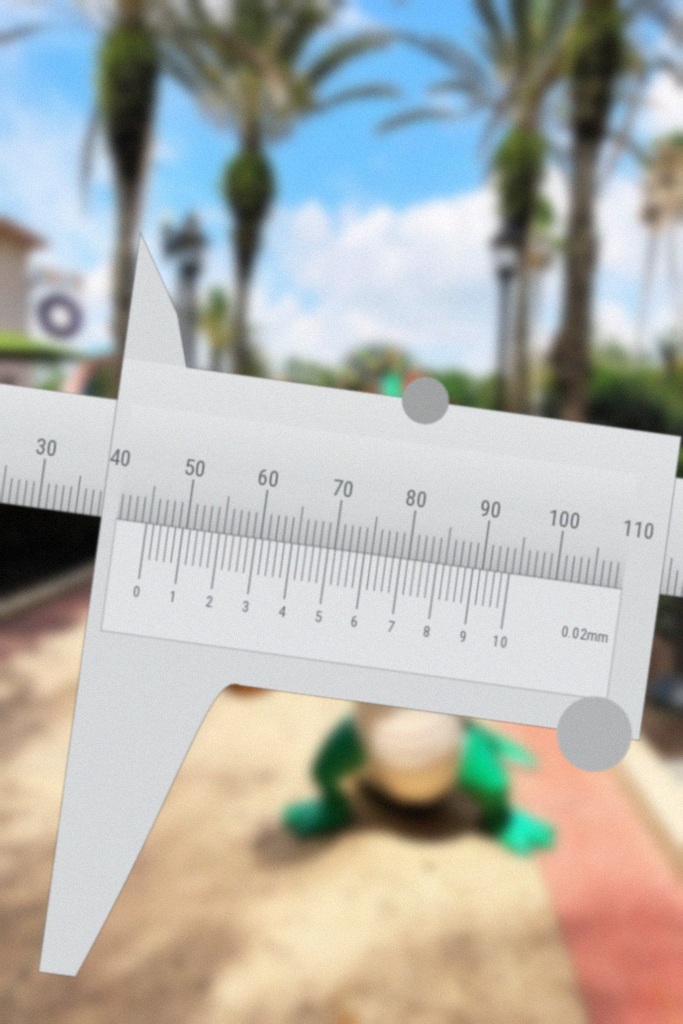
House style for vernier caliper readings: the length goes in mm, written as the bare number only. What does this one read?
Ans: 44.6
